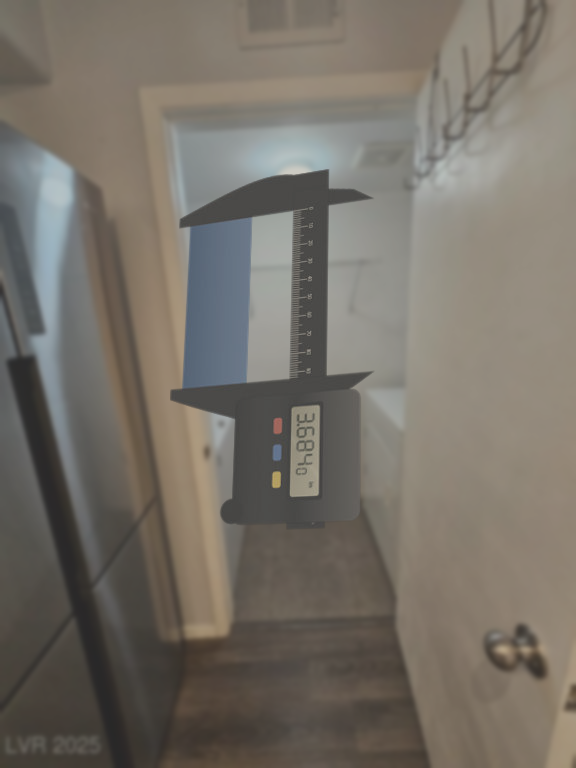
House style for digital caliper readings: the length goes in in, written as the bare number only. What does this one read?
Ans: 3.6840
